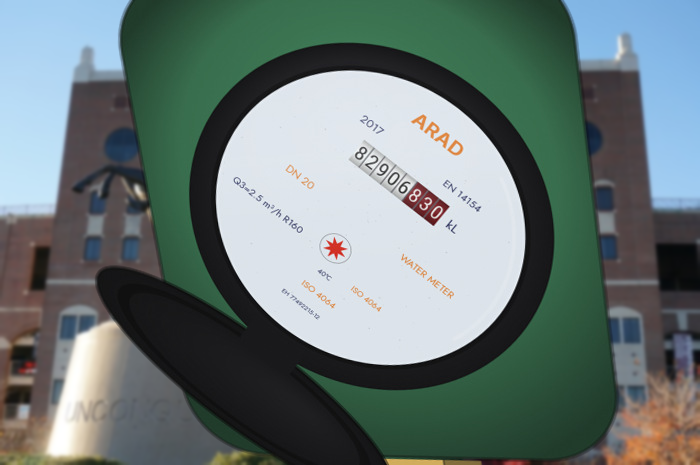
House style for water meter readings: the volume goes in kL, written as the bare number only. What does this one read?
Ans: 82906.830
